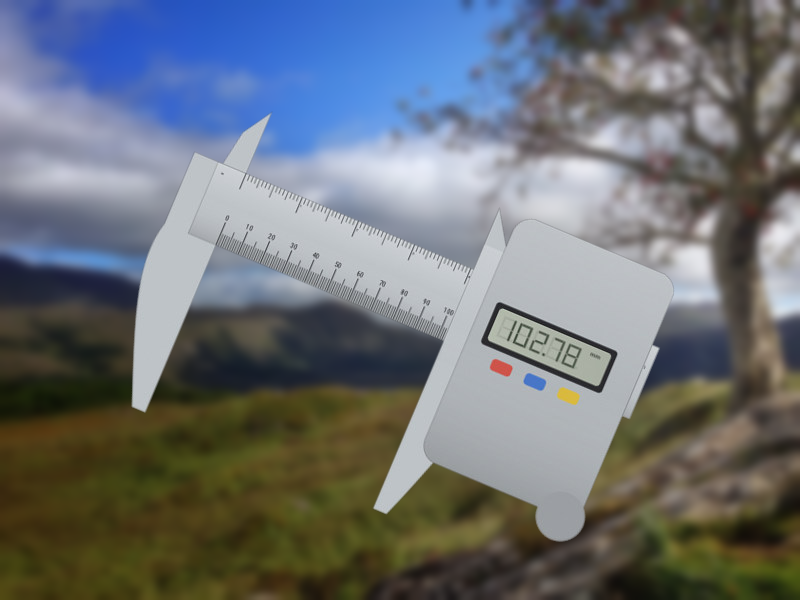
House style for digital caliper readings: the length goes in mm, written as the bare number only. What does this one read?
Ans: 102.78
